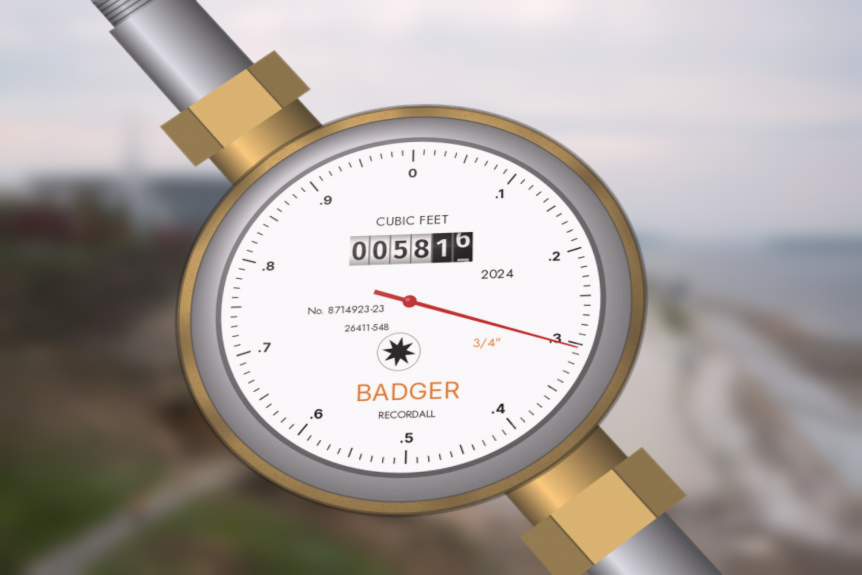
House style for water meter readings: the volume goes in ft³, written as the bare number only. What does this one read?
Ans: 5816.30
